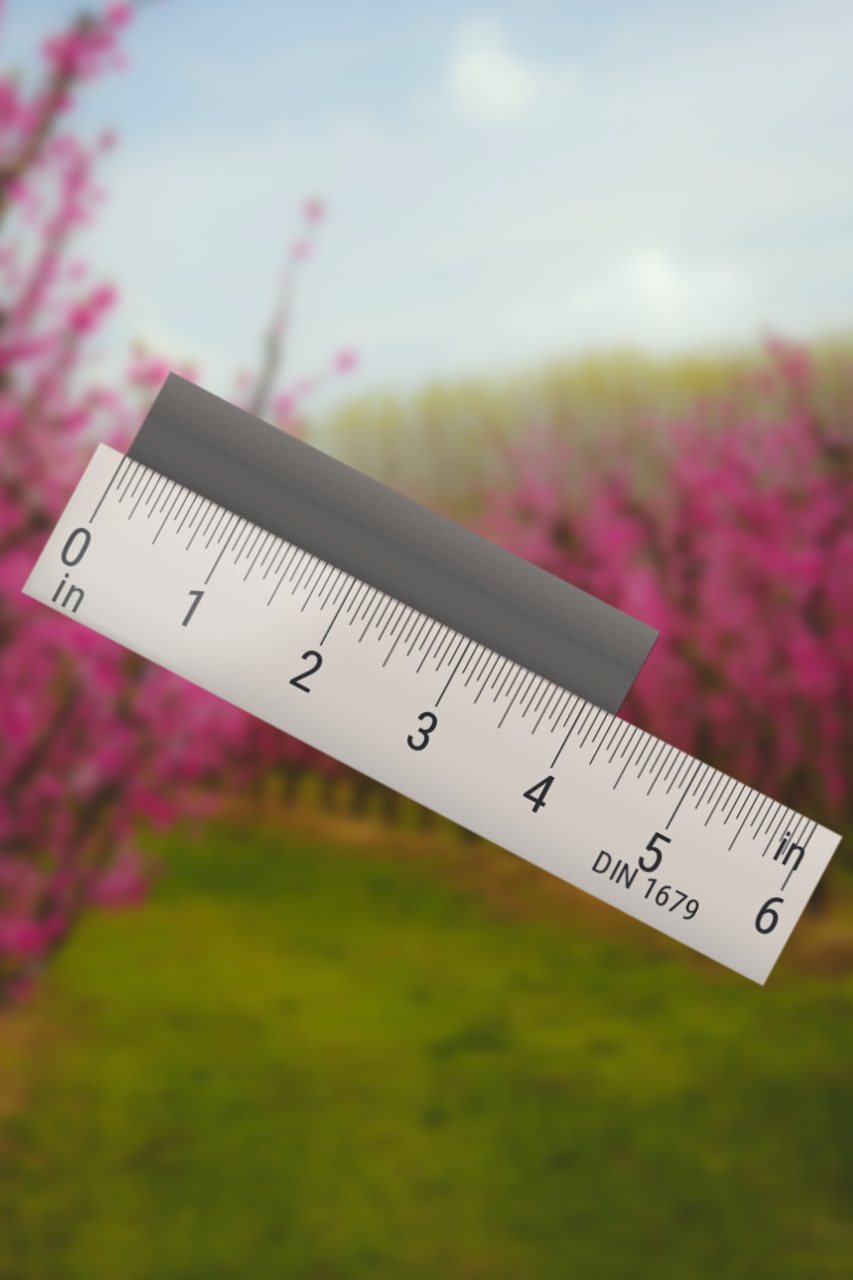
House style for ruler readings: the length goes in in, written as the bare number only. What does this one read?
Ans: 4.25
